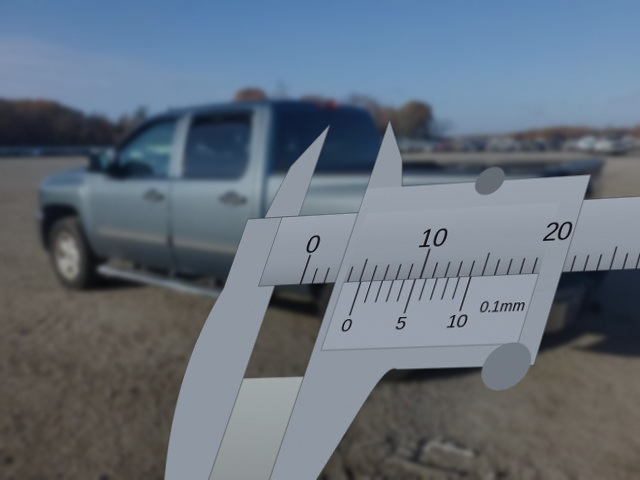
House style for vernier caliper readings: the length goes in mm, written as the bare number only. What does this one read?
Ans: 5.1
